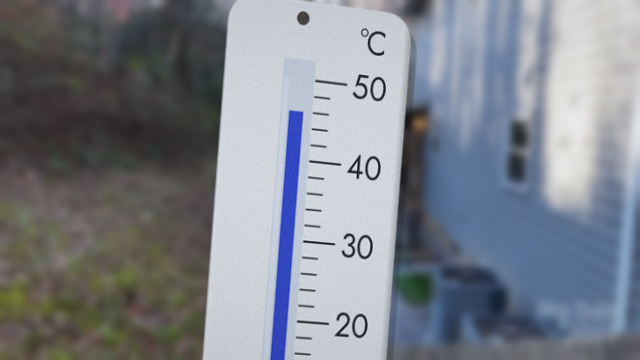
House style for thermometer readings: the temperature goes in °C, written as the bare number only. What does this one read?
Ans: 46
